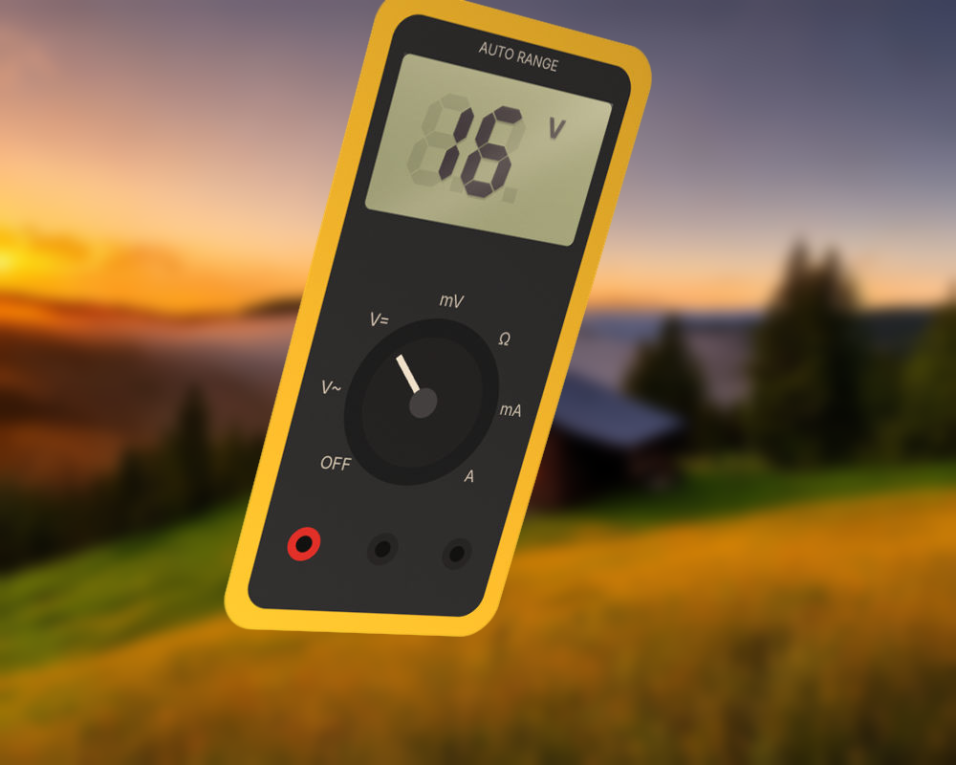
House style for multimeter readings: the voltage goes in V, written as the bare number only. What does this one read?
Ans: 16
